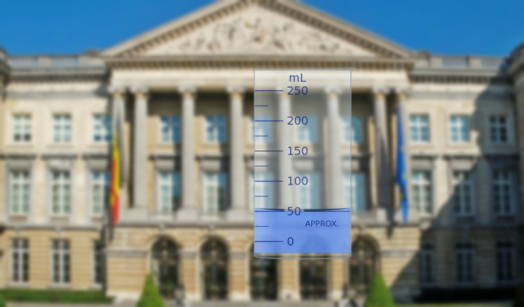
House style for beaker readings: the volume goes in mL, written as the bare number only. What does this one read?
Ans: 50
